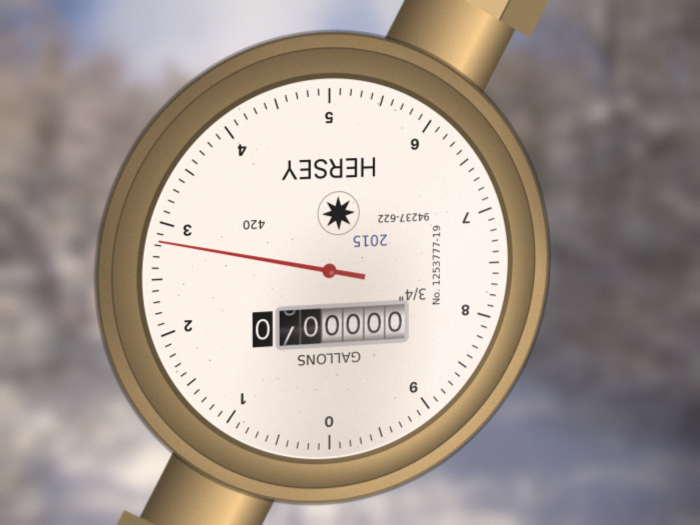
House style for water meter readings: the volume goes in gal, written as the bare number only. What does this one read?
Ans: 72.8
